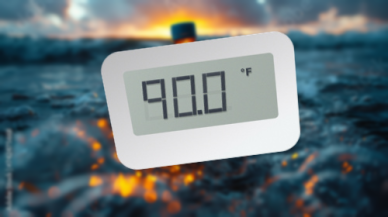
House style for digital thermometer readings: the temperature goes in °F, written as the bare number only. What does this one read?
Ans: 90.0
